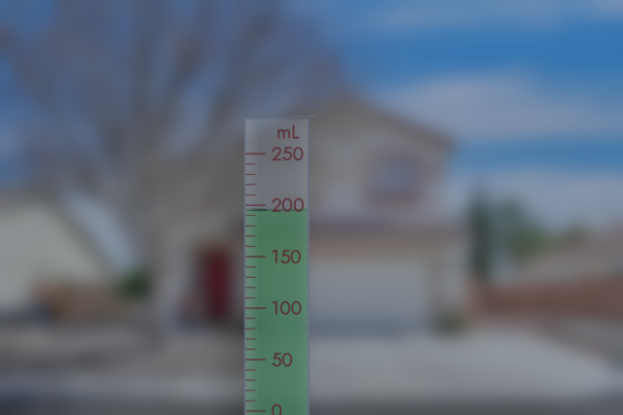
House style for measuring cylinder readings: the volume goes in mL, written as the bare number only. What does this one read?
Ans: 195
